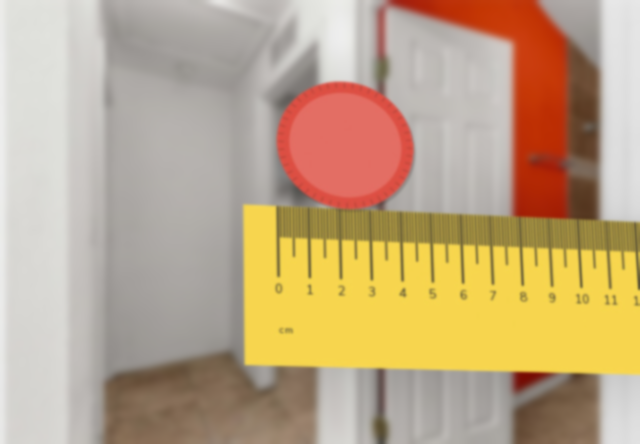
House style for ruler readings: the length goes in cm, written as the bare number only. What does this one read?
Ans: 4.5
